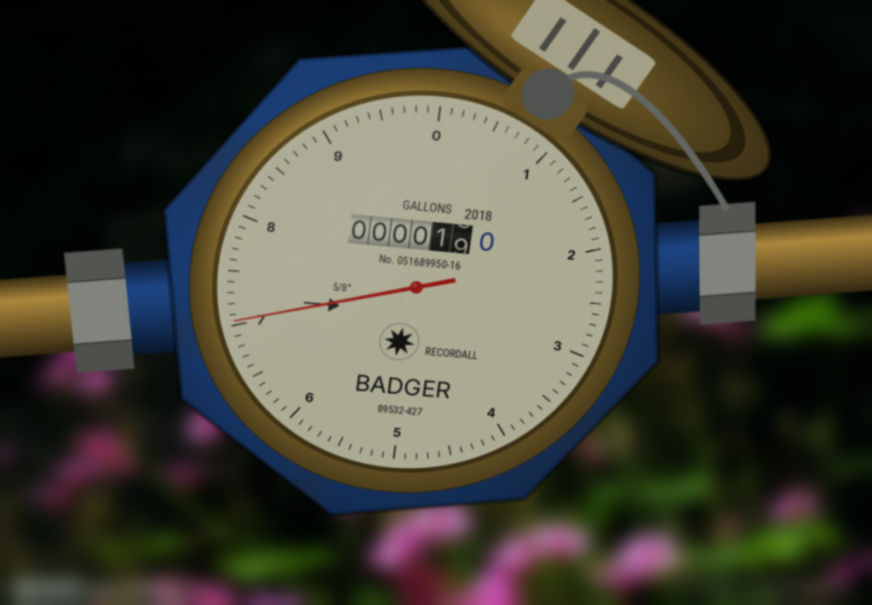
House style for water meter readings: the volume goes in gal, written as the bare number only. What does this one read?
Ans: 187.0
